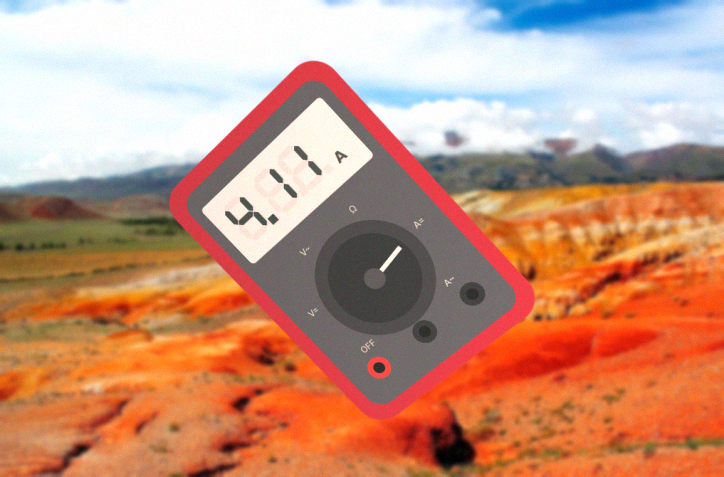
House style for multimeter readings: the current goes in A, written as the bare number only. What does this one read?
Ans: 4.11
